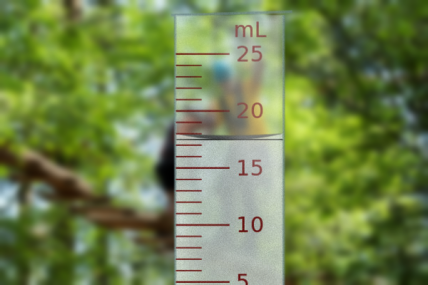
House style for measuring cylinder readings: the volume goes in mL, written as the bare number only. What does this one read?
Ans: 17.5
